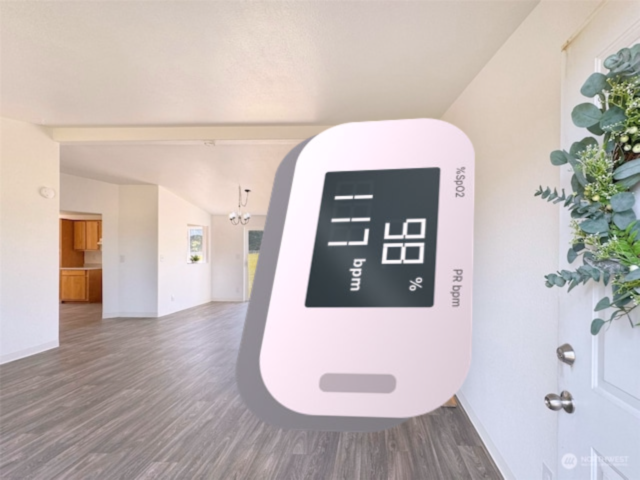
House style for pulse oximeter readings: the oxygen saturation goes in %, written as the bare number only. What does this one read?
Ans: 98
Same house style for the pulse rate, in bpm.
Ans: 117
